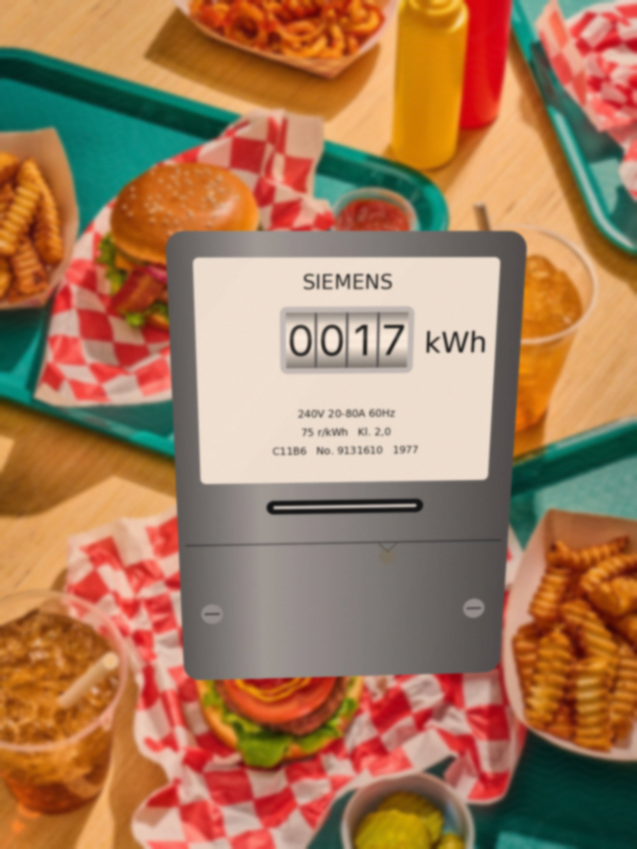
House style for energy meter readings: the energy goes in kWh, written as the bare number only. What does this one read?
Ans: 17
